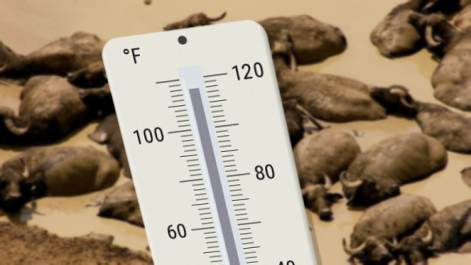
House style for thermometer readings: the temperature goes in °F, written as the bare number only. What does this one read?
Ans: 116
